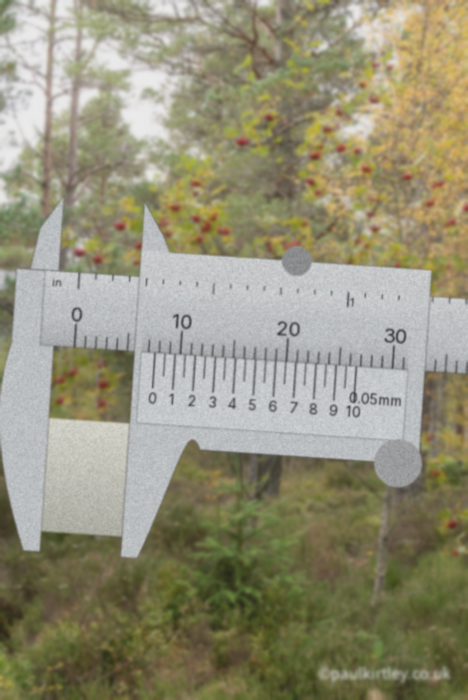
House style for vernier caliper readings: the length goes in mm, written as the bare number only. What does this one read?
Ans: 7.6
